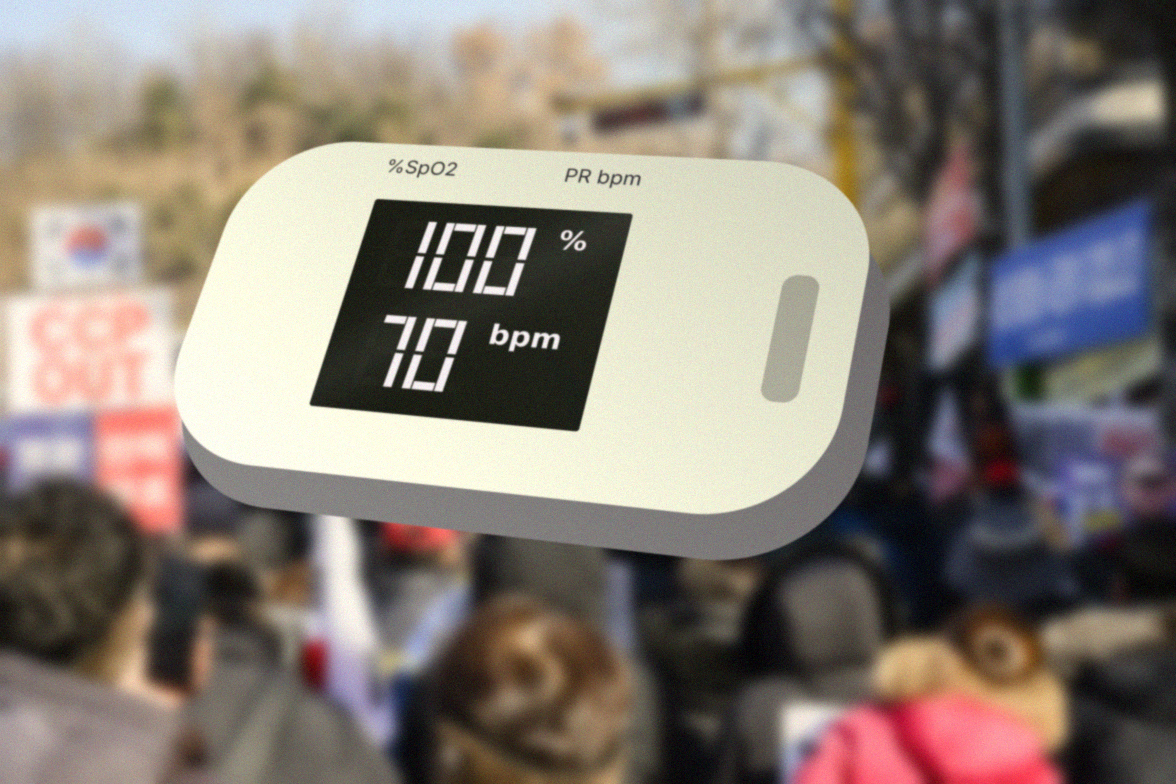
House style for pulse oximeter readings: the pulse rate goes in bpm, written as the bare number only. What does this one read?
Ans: 70
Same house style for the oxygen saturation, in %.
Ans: 100
